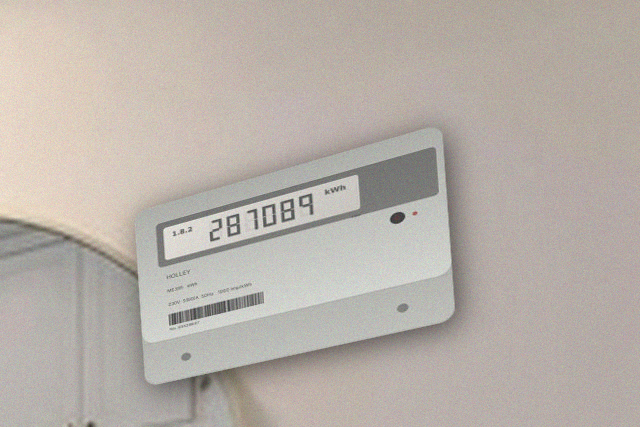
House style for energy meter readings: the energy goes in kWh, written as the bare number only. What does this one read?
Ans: 287089
